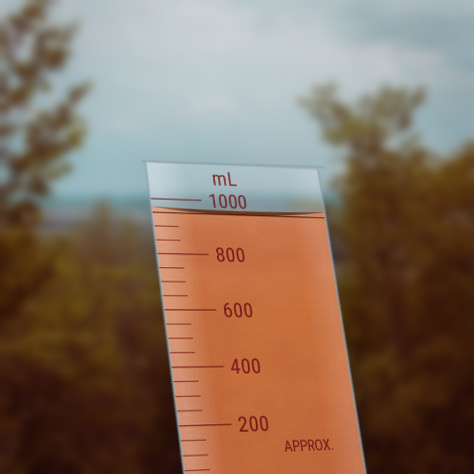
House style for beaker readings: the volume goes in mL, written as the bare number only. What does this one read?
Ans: 950
